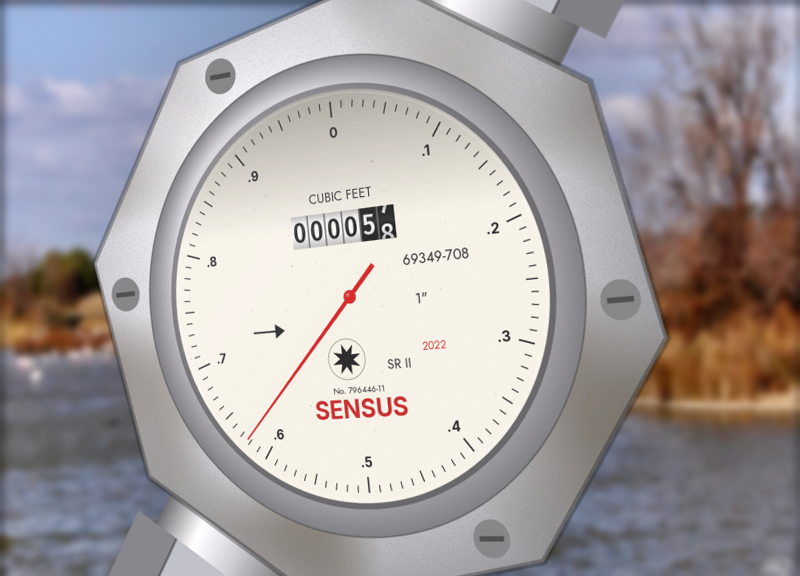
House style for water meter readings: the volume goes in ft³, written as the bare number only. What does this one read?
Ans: 57.62
